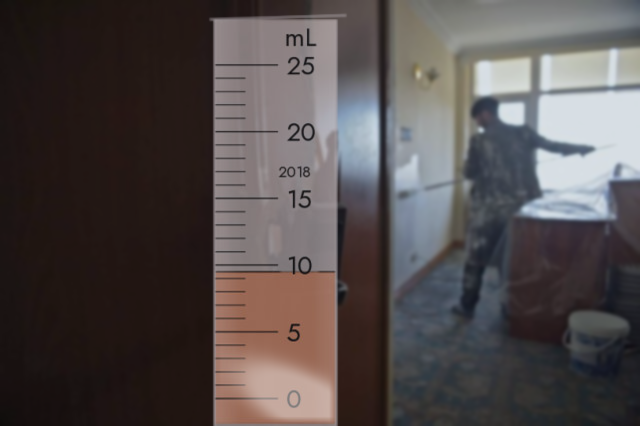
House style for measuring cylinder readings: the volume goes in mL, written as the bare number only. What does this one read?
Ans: 9.5
